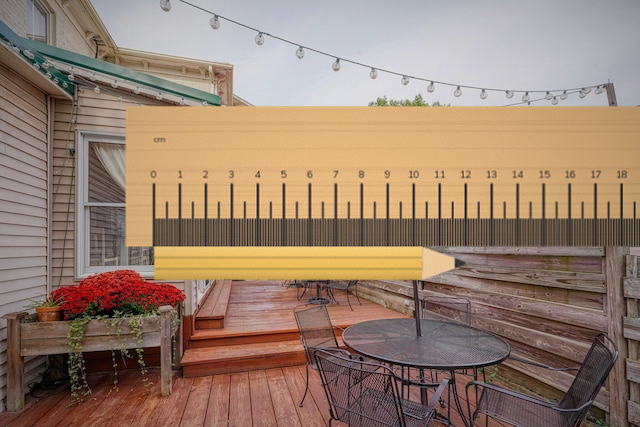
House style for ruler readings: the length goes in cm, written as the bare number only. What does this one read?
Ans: 12
